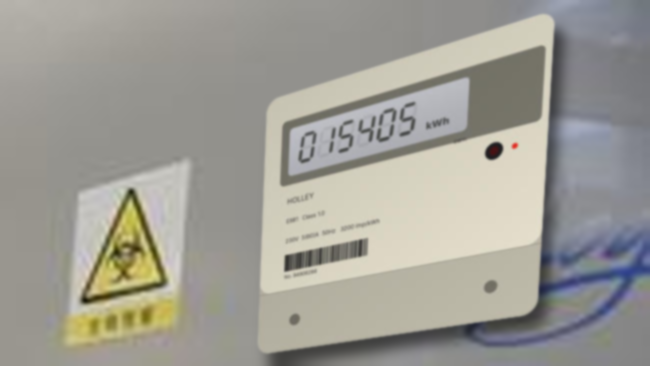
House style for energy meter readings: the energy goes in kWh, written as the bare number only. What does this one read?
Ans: 15405
